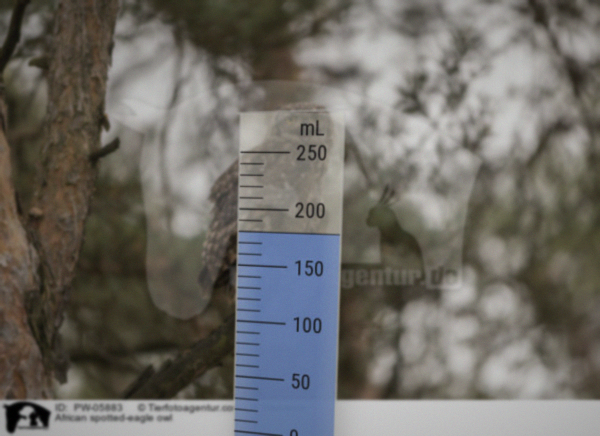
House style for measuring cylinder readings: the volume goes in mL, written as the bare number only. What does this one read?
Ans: 180
